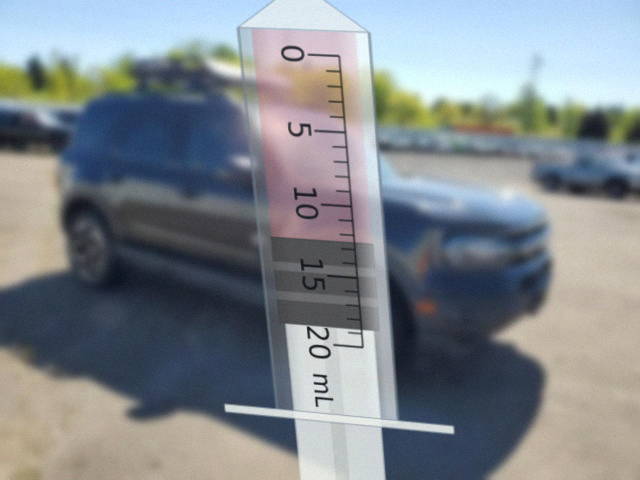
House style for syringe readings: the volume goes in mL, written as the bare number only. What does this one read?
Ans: 12.5
